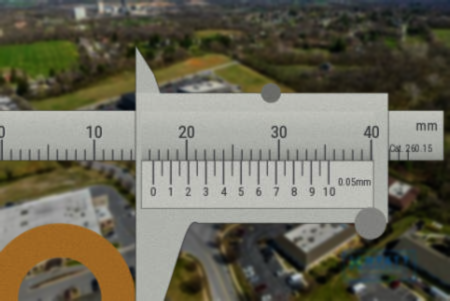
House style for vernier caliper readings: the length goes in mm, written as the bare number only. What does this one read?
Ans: 16.4
